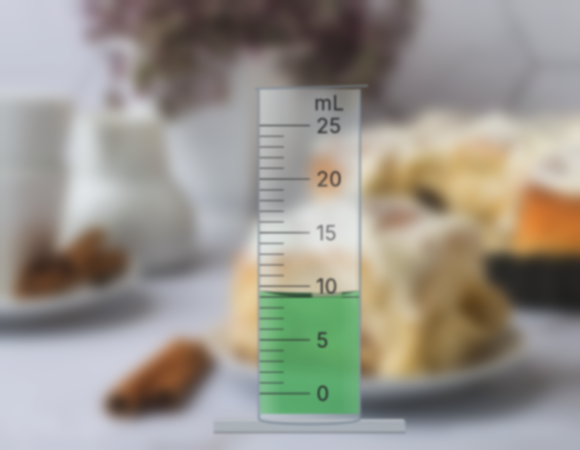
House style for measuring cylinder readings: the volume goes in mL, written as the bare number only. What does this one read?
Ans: 9
